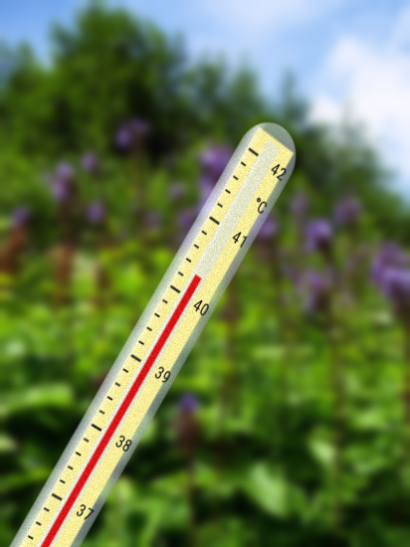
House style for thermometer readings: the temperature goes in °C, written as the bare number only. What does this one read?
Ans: 40.3
